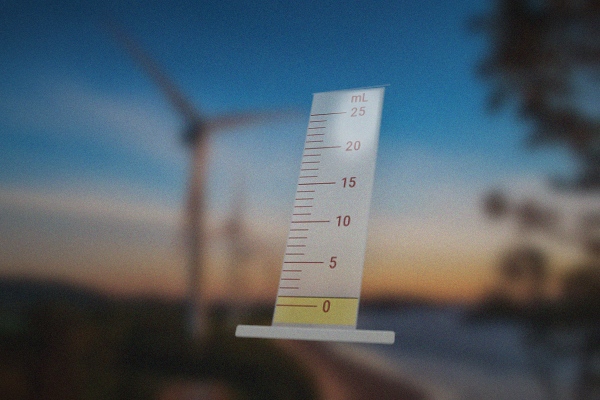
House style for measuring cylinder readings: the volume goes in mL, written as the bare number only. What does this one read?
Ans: 1
